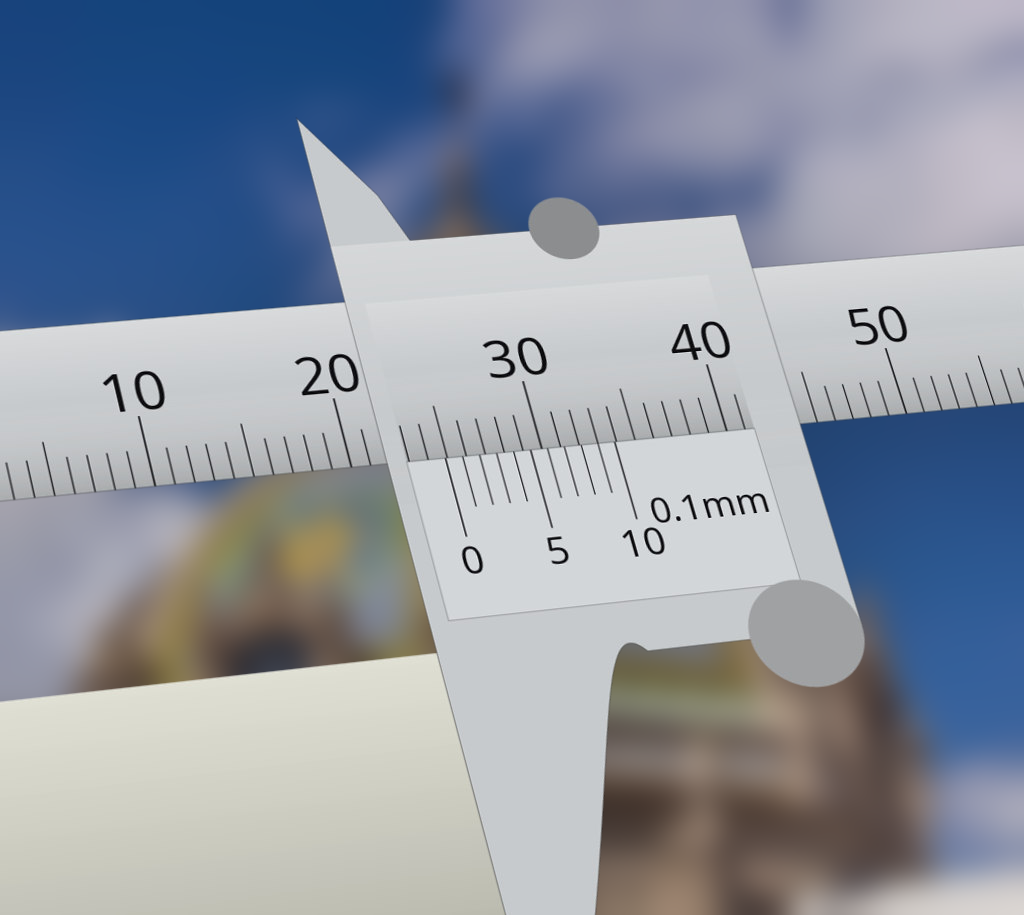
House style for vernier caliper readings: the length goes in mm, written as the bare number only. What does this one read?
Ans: 24.9
